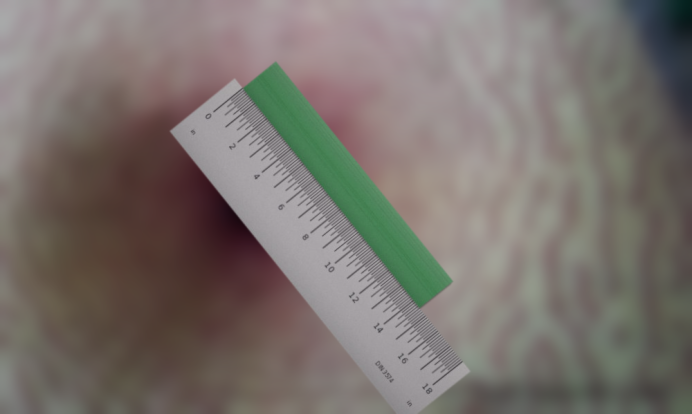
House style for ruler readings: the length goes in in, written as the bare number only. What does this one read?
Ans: 14.5
